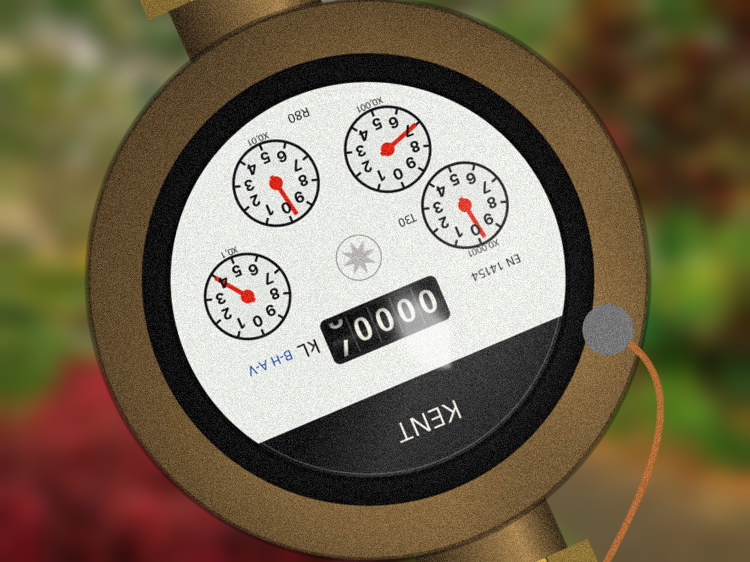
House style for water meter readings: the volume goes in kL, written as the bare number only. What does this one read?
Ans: 7.3969
